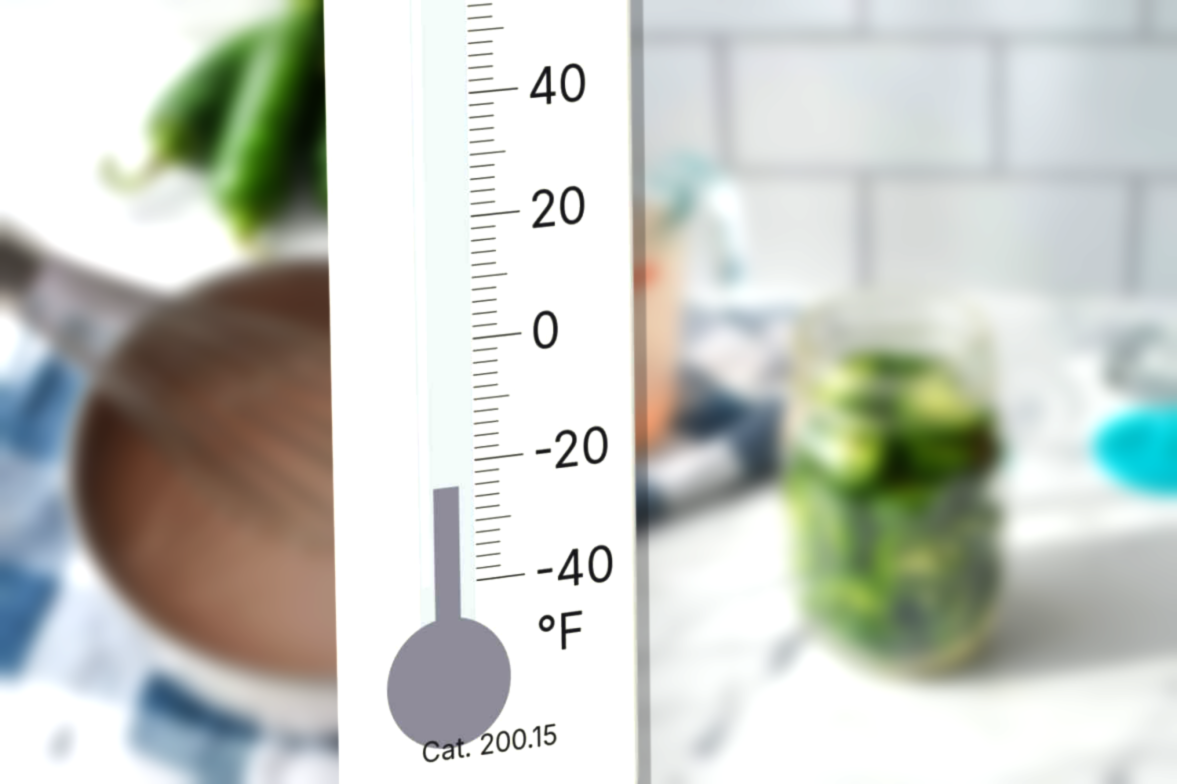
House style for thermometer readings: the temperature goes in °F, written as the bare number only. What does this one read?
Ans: -24
